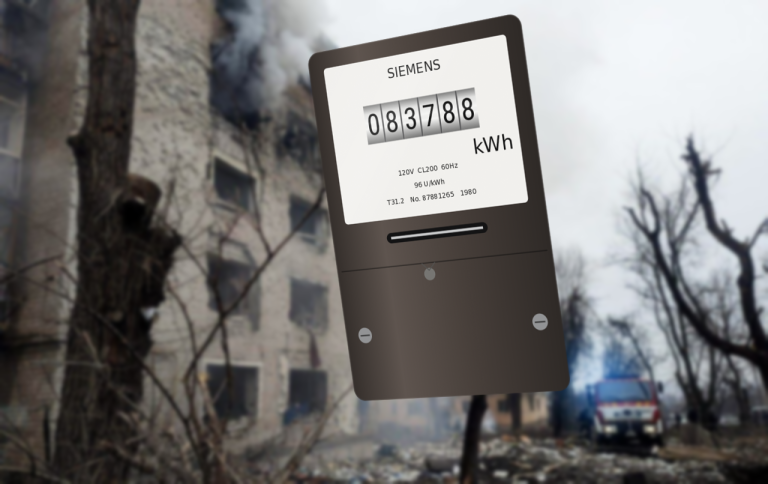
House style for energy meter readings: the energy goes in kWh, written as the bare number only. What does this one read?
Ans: 83788
